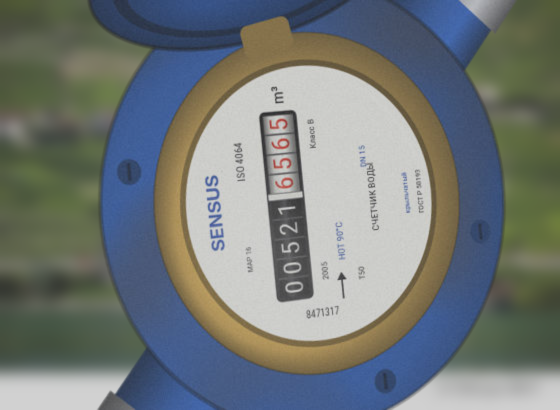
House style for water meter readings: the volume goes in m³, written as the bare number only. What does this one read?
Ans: 521.6565
